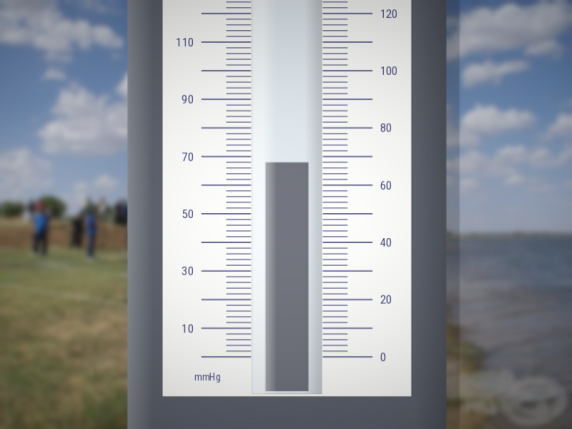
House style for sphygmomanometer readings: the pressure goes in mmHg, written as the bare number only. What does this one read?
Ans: 68
